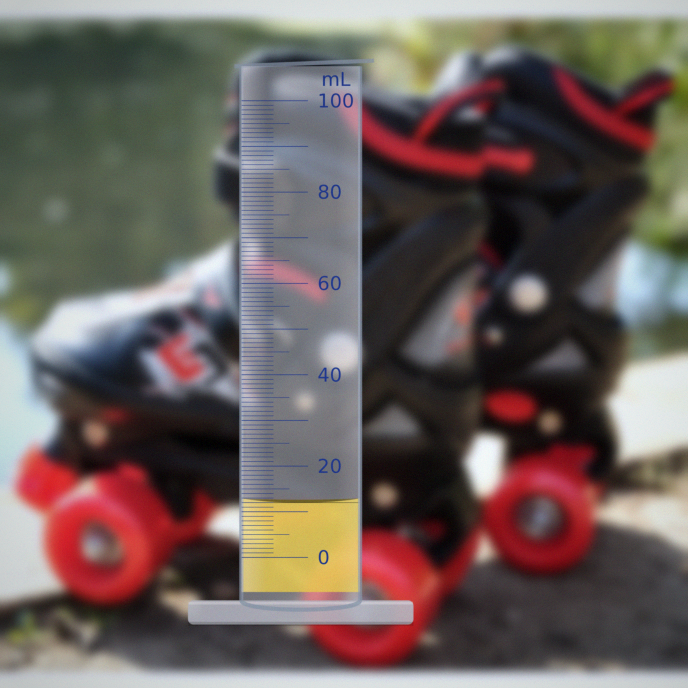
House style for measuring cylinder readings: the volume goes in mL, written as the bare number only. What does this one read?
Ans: 12
